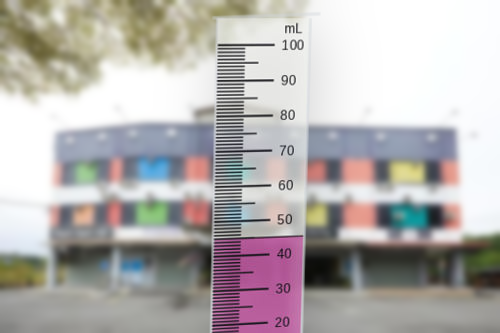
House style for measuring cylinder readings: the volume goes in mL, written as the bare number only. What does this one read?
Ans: 45
